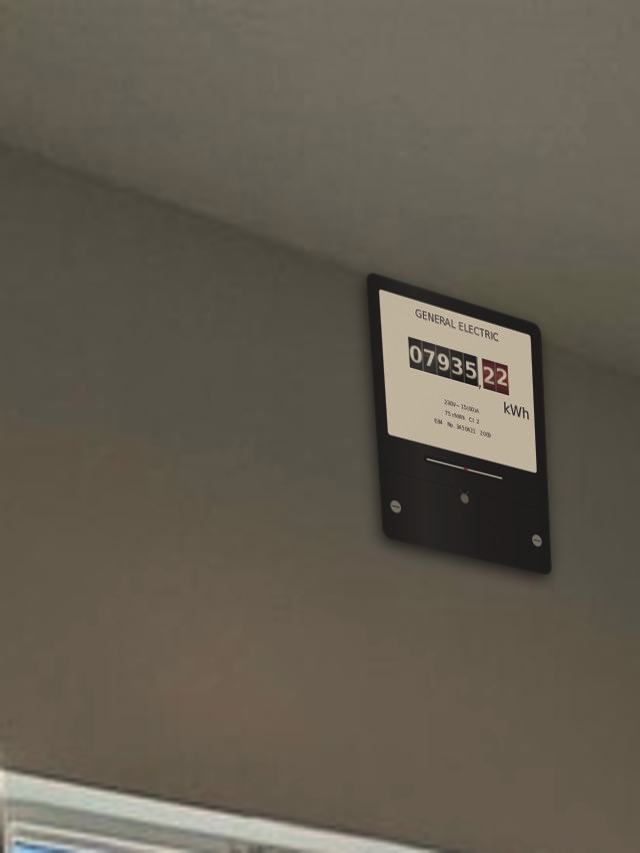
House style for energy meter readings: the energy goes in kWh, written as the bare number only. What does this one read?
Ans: 7935.22
